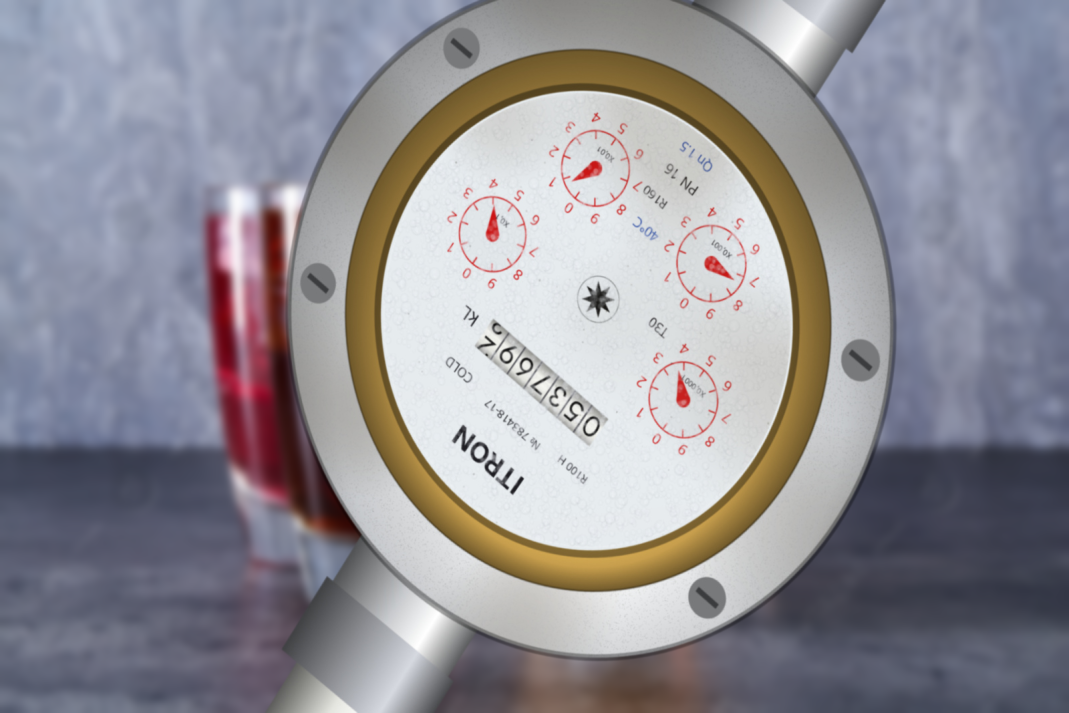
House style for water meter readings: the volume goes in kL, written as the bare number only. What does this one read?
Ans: 537692.4073
